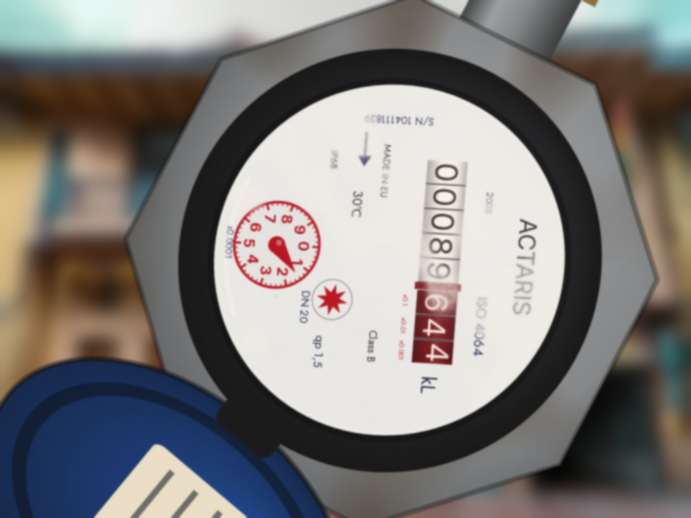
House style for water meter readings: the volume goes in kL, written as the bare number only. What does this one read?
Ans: 89.6441
